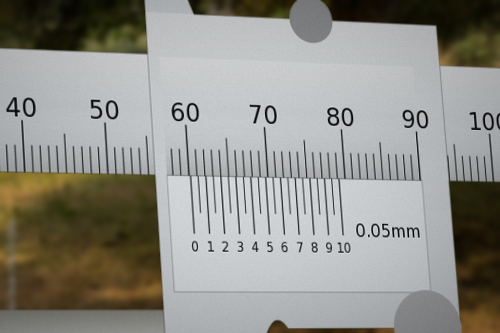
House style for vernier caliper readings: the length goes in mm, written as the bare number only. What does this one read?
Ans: 60.2
